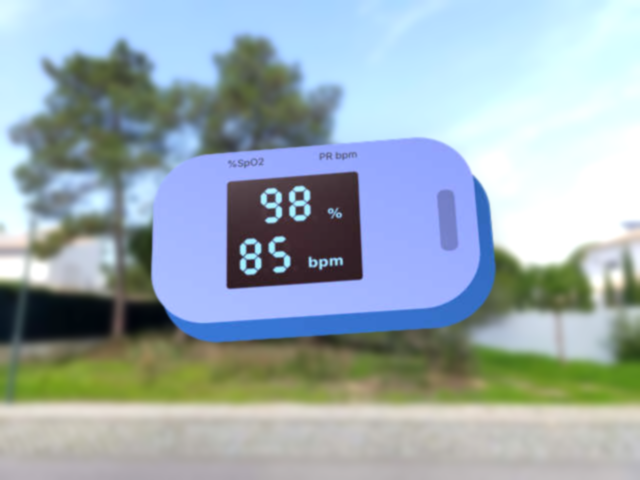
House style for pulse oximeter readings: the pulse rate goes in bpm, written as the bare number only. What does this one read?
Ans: 85
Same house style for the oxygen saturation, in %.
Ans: 98
